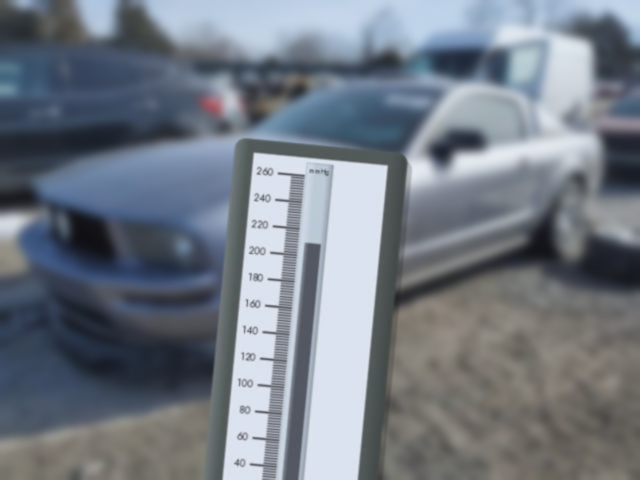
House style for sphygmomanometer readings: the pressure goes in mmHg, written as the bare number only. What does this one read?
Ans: 210
